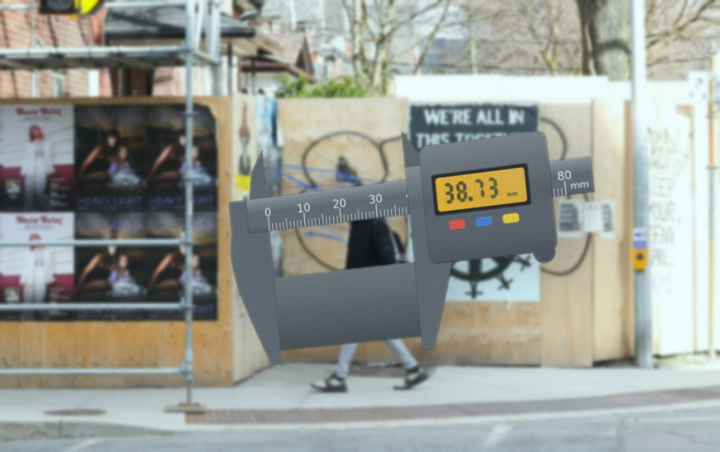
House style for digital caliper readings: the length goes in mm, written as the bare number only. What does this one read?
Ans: 38.73
